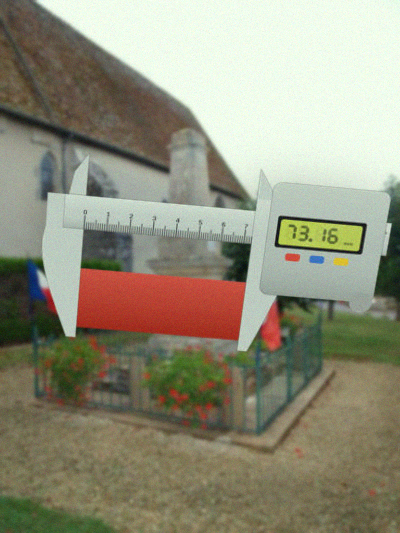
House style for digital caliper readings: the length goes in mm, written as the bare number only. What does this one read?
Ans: 73.16
